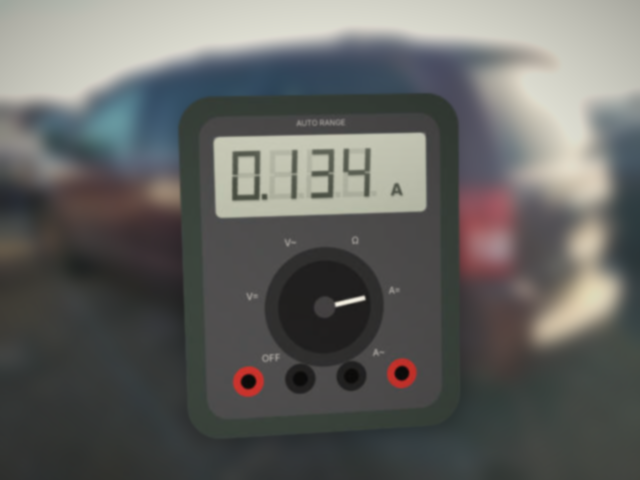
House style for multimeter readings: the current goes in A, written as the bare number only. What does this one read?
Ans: 0.134
